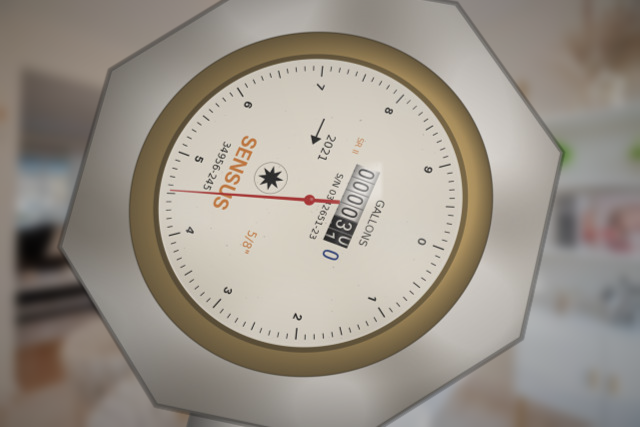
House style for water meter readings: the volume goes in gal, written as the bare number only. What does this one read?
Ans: 304.5
